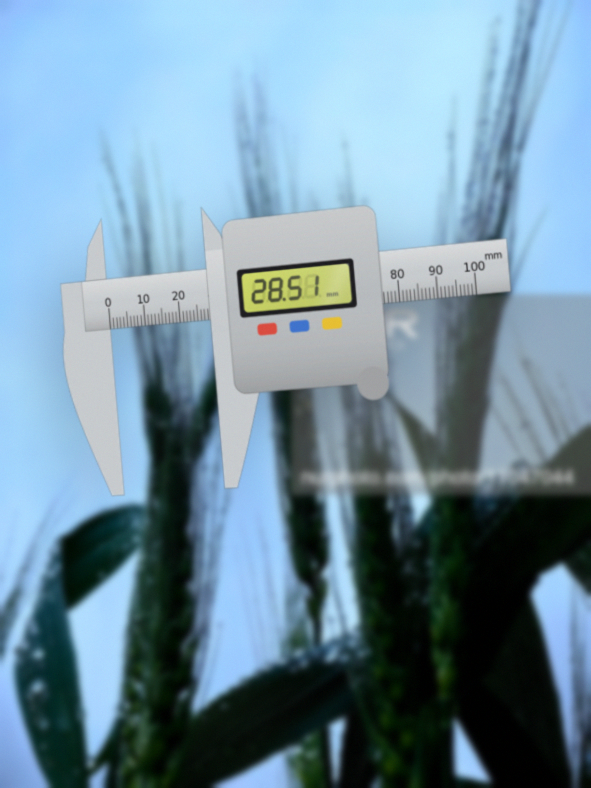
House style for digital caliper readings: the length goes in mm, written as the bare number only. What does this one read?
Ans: 28.51
